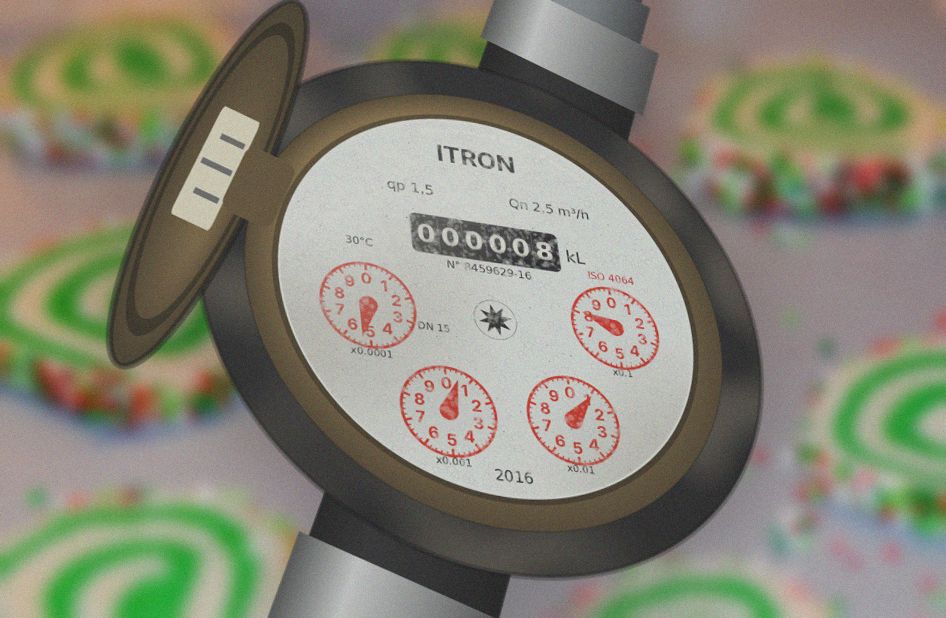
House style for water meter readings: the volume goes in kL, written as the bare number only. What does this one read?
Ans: 8.8105
